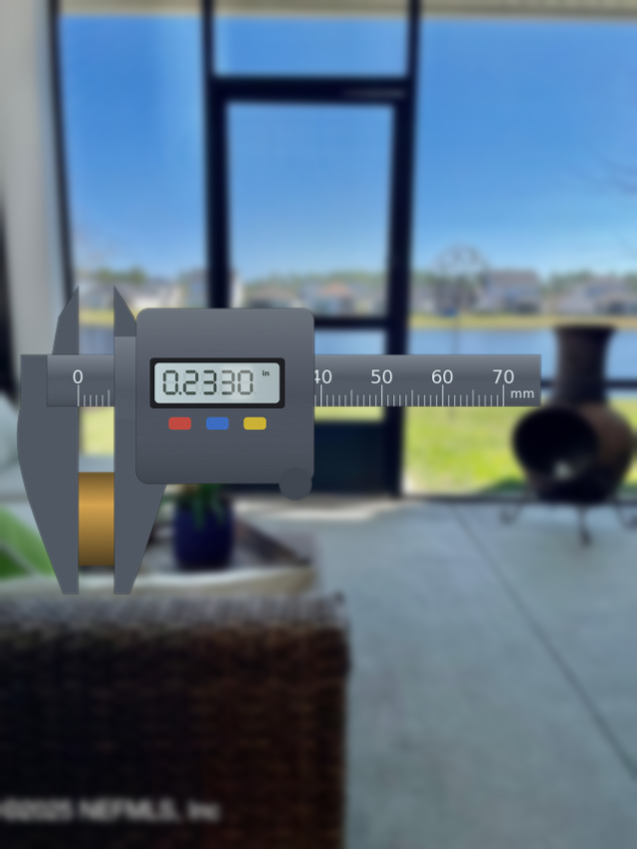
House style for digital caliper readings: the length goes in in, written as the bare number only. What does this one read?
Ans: 0.2330
